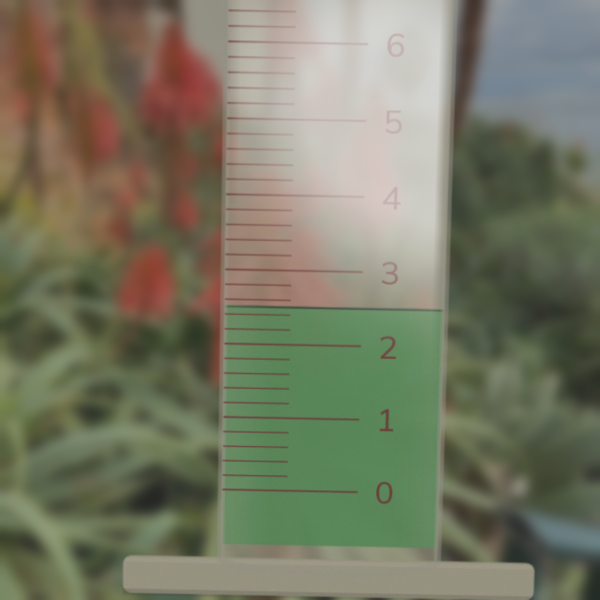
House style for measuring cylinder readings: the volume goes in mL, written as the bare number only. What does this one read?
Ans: 2.5
